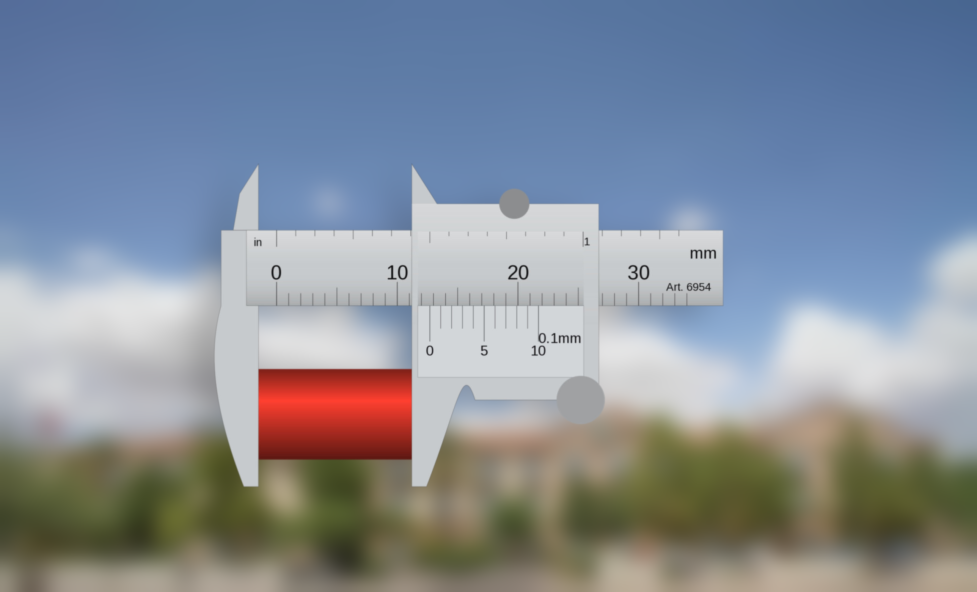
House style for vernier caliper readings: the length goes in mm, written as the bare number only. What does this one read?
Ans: 12.7
